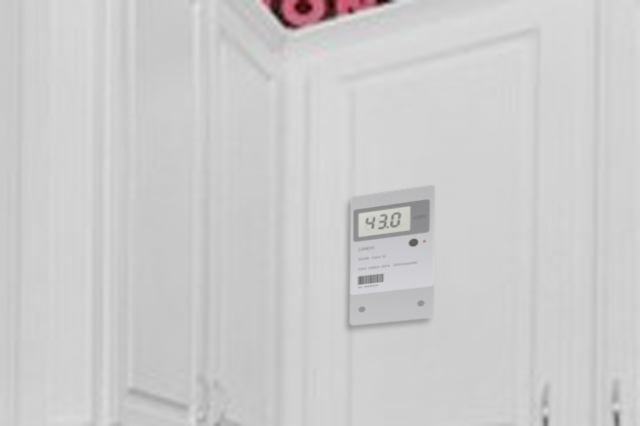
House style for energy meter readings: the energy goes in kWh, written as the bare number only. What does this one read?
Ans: 43.0
